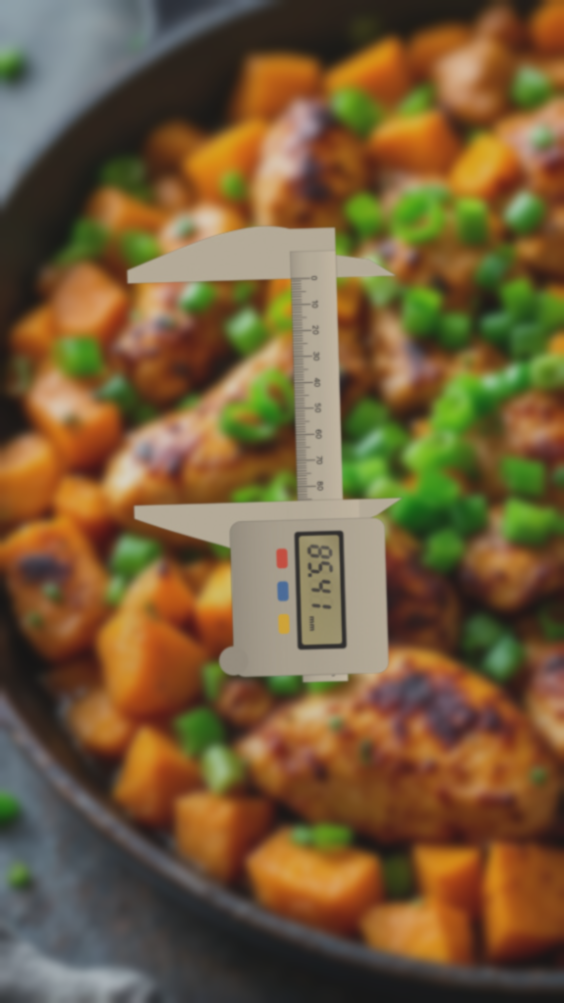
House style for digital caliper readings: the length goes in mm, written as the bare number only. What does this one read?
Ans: 85.41
